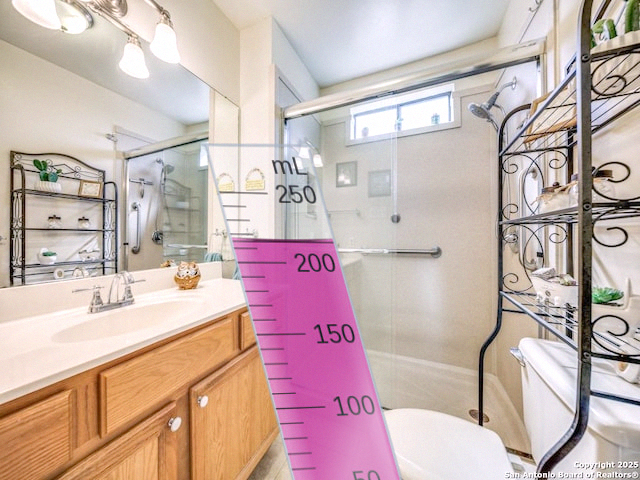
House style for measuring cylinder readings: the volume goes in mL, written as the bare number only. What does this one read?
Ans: 215
